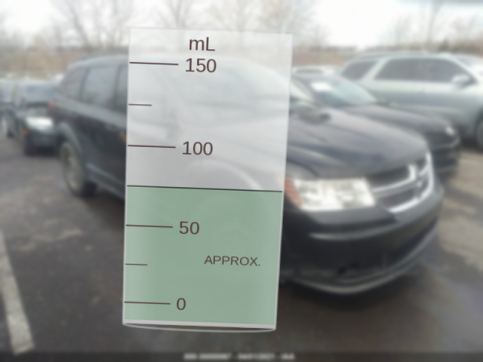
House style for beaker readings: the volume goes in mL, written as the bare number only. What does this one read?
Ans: 75
